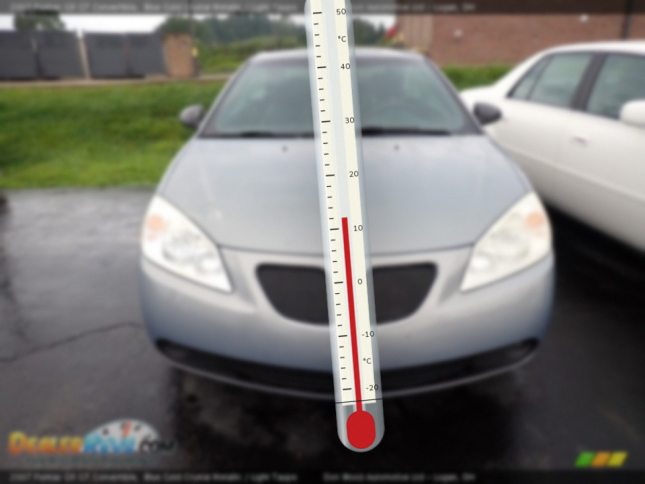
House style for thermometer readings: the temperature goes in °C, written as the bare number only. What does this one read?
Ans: 12
